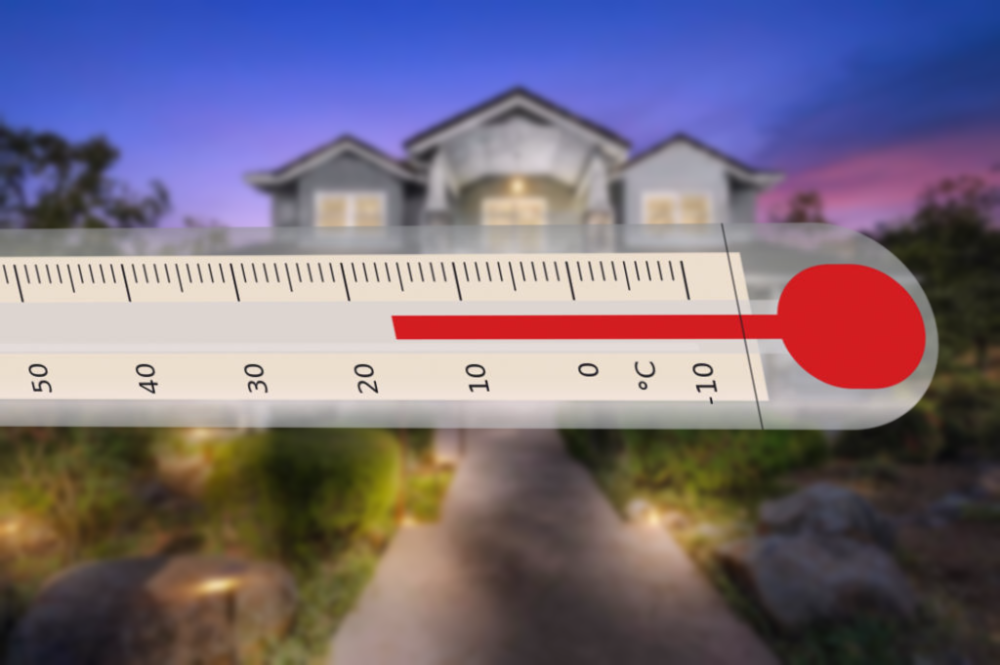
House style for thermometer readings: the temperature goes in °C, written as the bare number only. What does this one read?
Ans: 16.5
